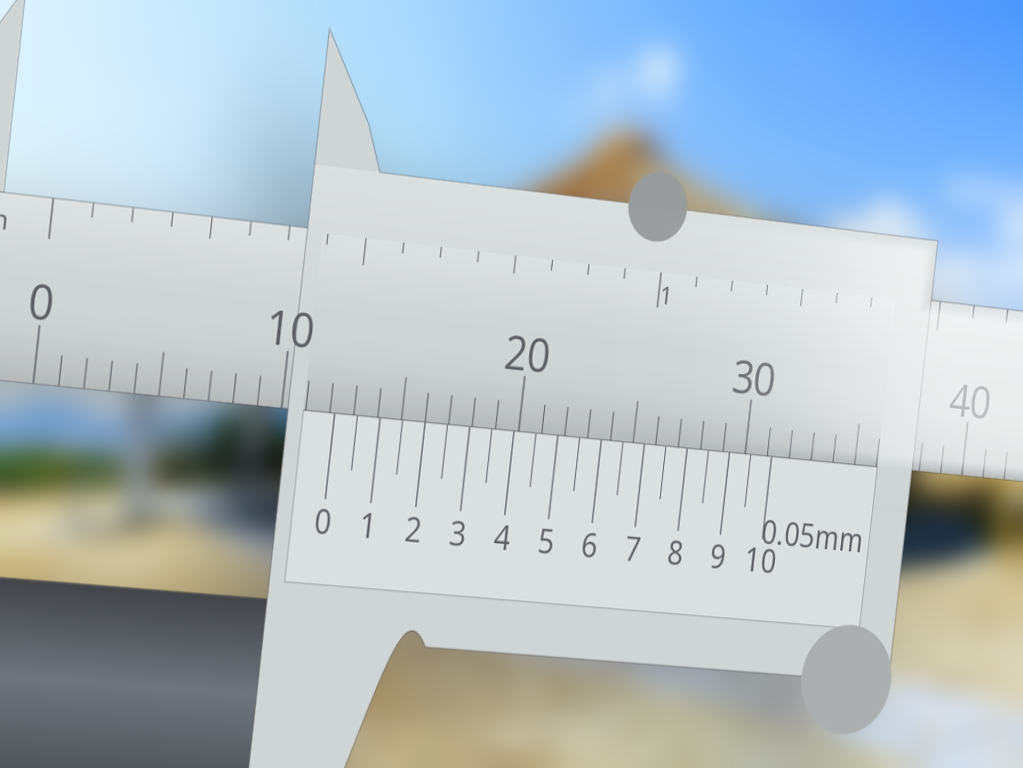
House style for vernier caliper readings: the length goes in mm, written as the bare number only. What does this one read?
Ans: 12.2
